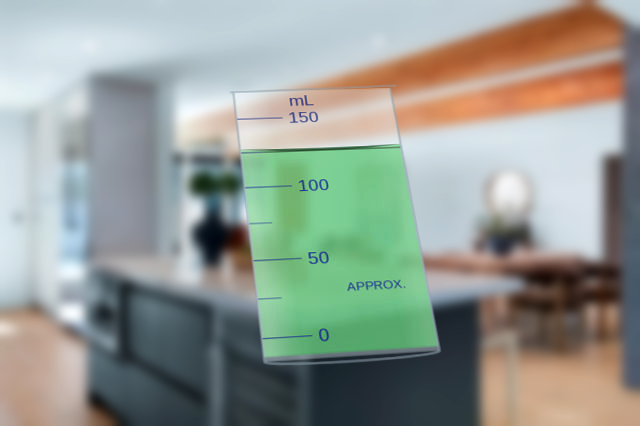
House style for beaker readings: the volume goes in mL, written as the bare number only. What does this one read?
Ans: 125
